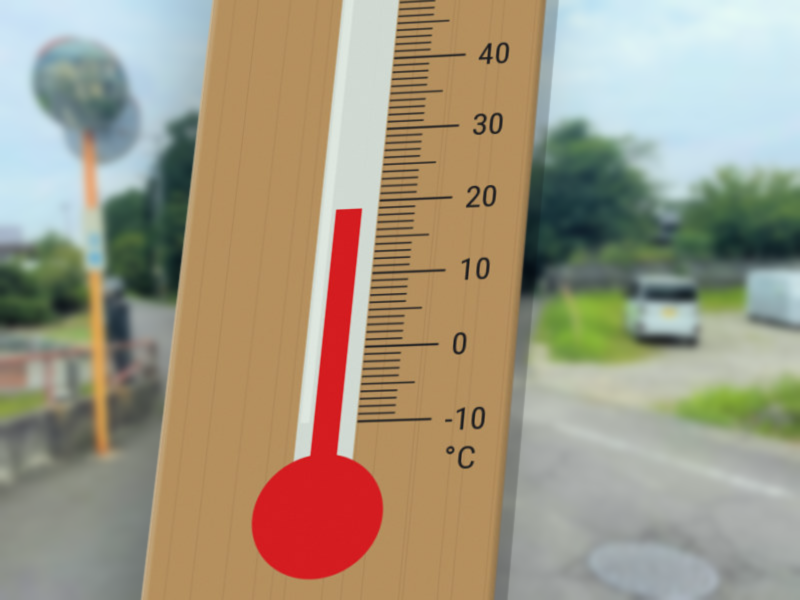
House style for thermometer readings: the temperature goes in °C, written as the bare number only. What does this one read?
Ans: 19
